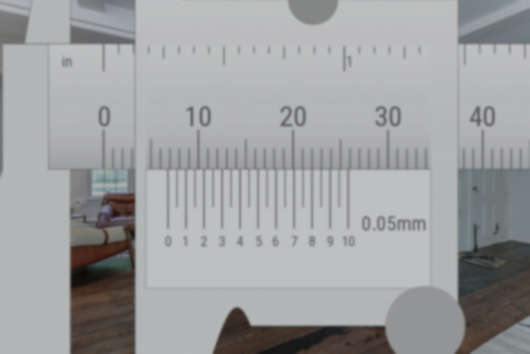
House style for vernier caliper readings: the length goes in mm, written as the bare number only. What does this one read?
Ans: 6.8
